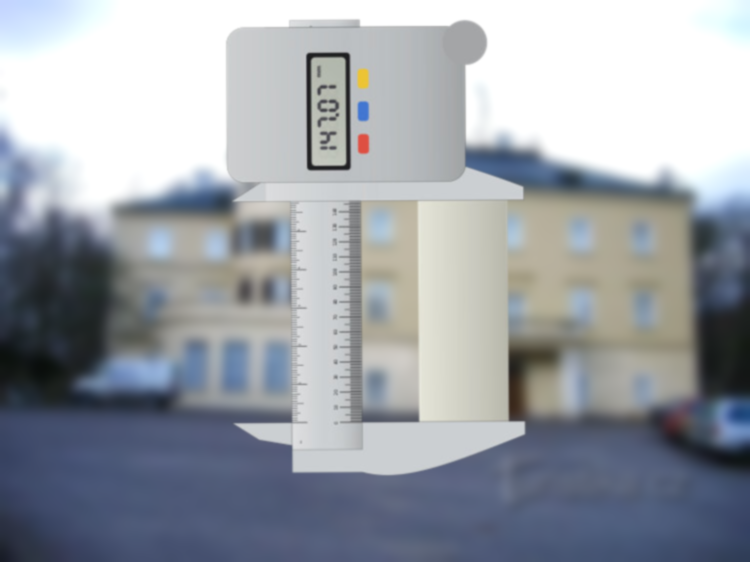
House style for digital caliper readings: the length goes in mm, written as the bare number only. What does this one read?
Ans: 147.07
